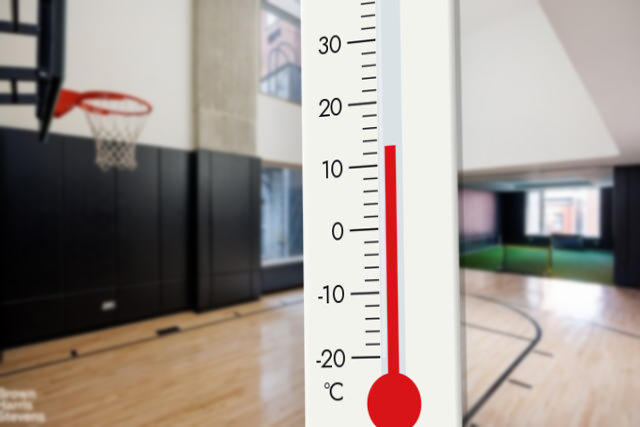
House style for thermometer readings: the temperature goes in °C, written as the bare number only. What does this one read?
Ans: 13
